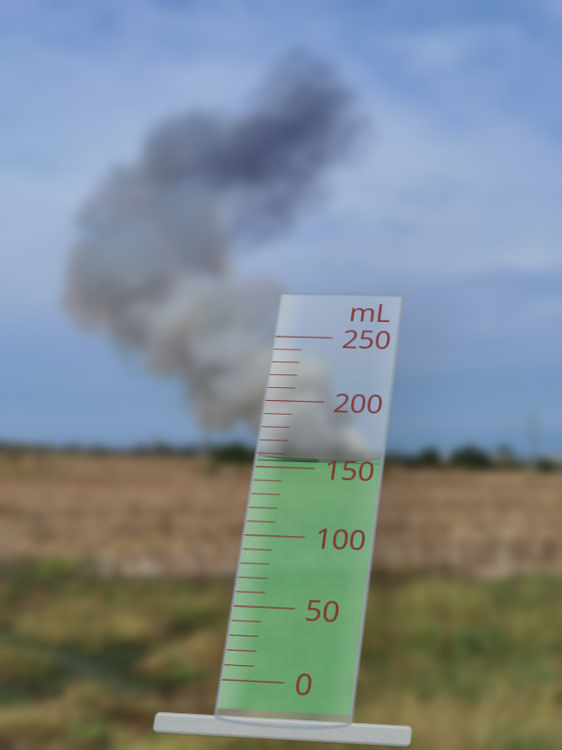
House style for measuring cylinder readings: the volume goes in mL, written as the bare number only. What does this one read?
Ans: 155
